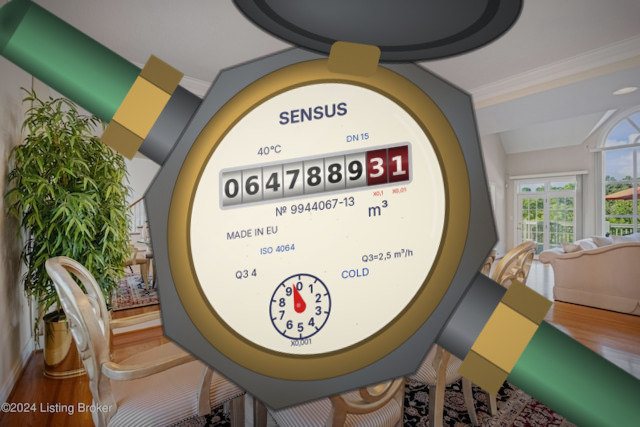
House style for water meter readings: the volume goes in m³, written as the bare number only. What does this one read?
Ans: 647889.309
